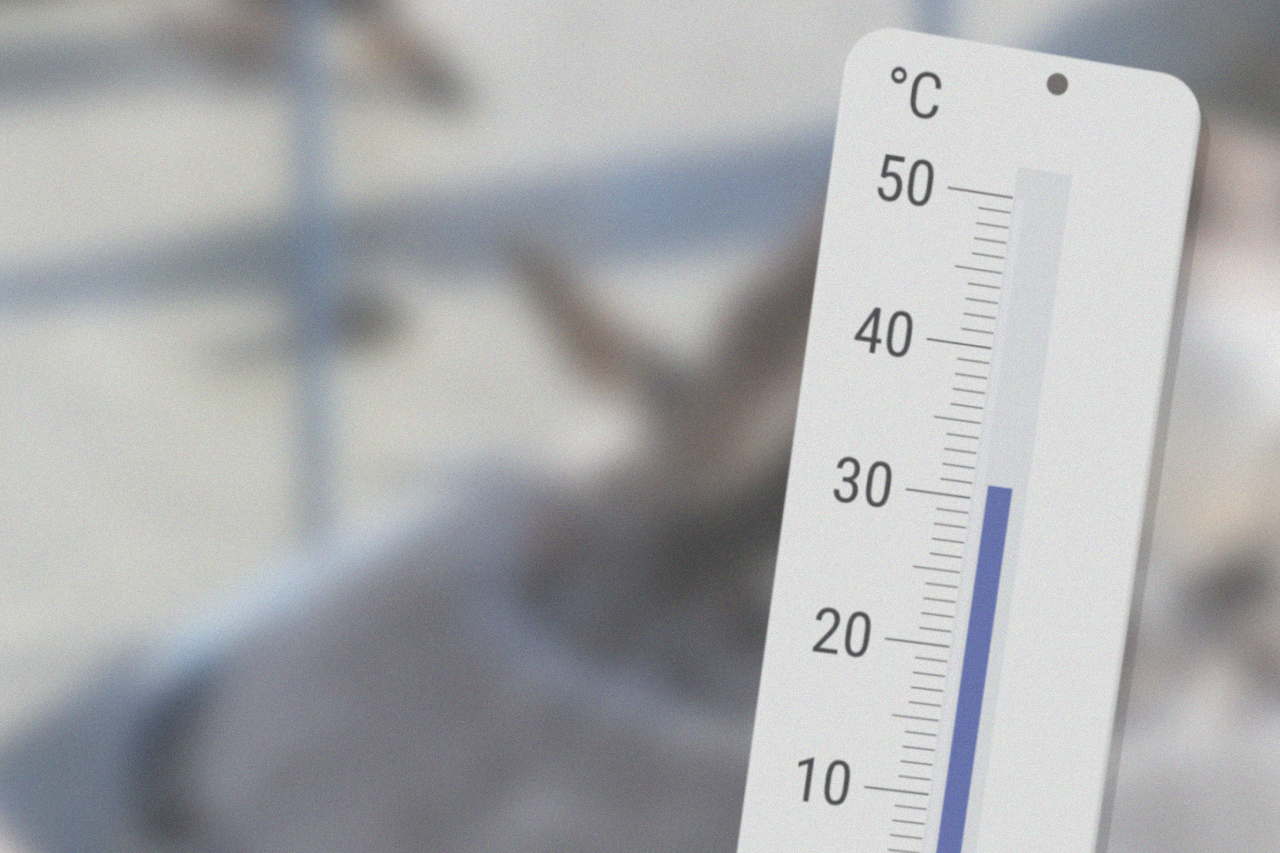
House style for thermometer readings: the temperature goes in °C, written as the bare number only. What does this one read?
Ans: 31
